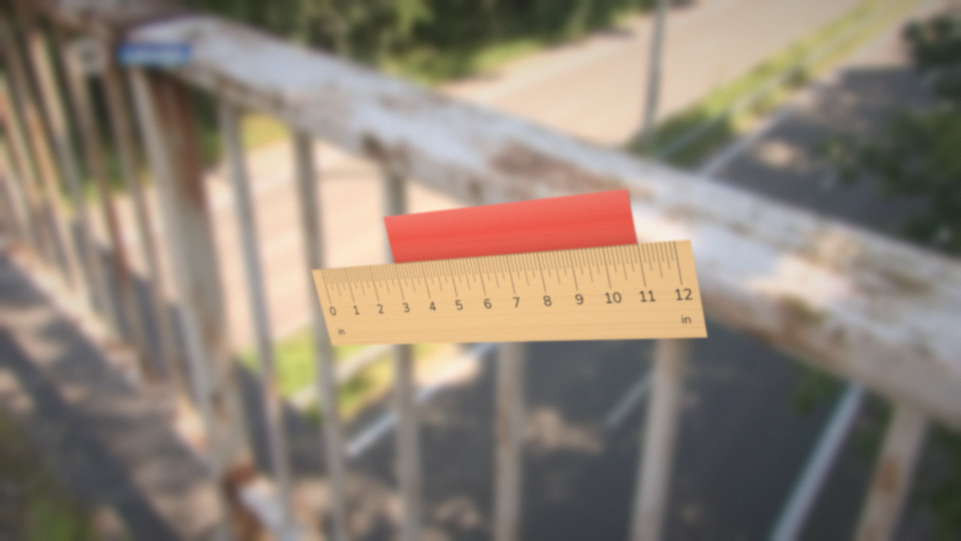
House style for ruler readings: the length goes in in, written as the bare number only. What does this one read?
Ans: 8
